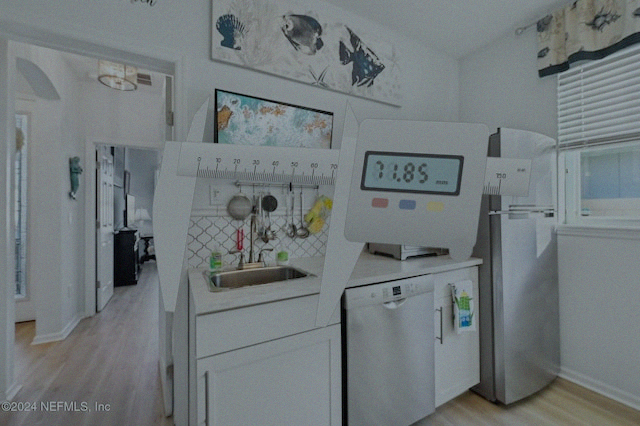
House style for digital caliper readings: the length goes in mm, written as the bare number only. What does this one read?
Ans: 71.85
